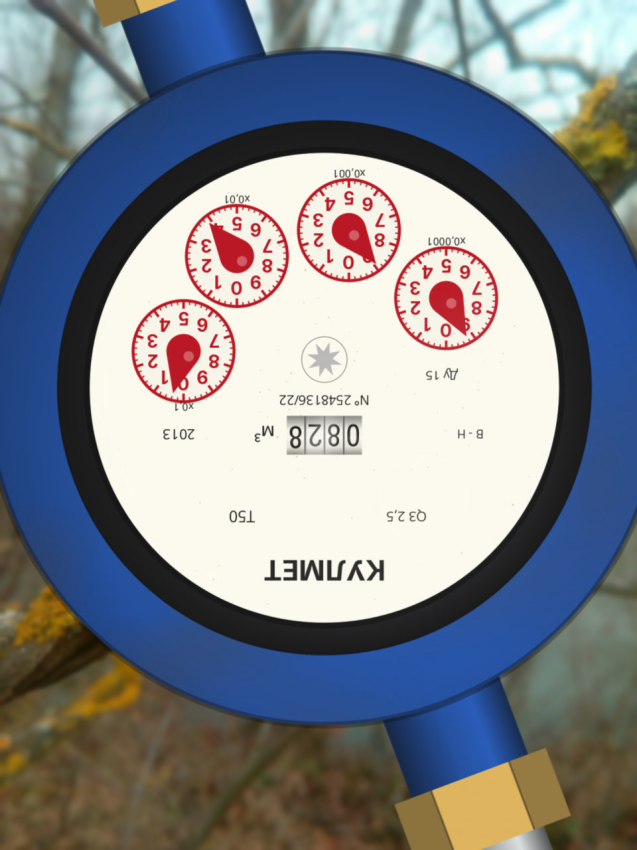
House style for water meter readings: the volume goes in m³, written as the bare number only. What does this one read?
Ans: 828.0389
